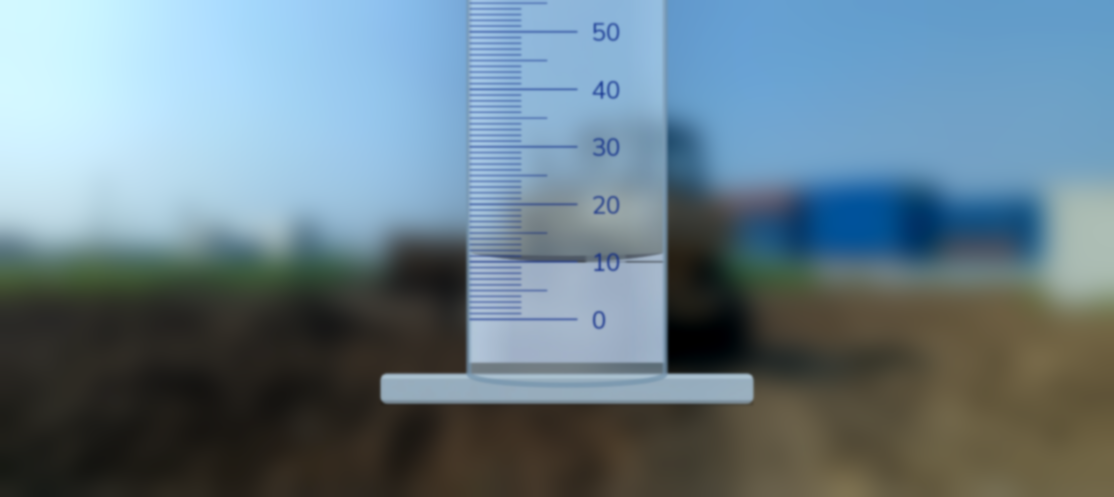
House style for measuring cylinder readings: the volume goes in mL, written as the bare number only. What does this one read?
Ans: 10
